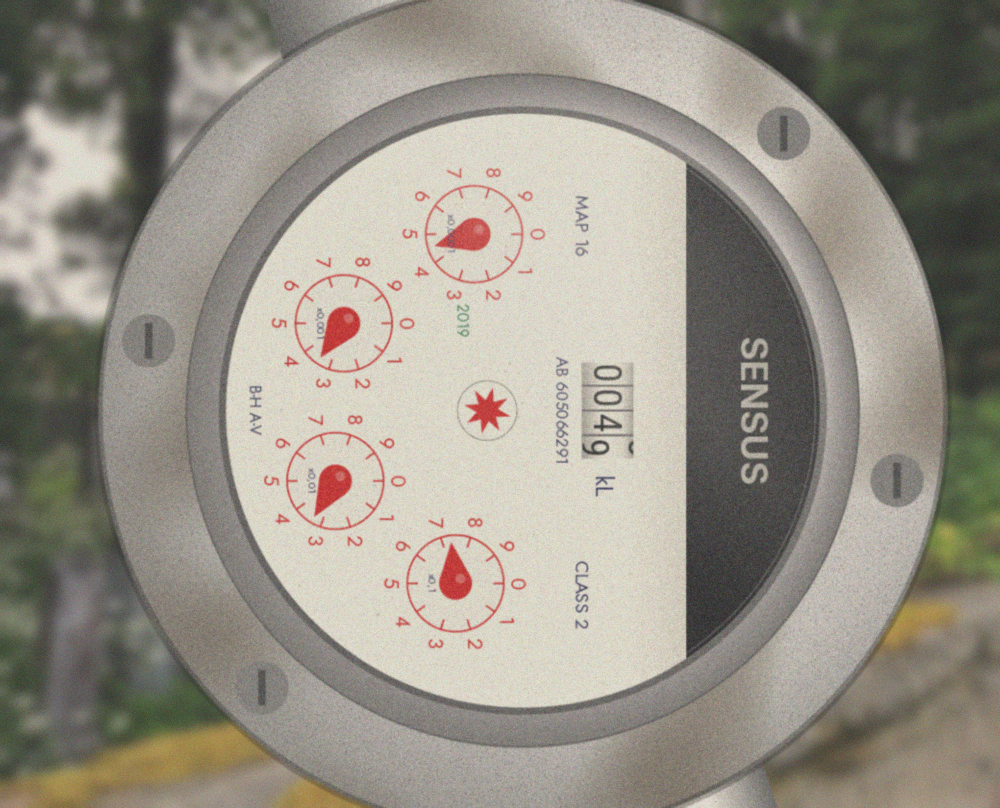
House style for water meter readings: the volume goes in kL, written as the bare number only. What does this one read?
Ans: 48.7334
